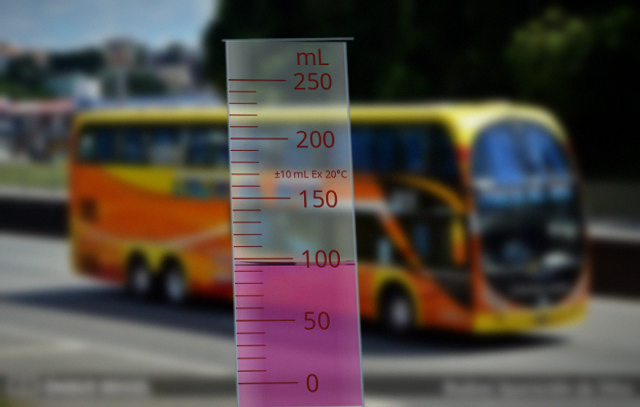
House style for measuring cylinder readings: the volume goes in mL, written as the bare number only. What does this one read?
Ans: 95
